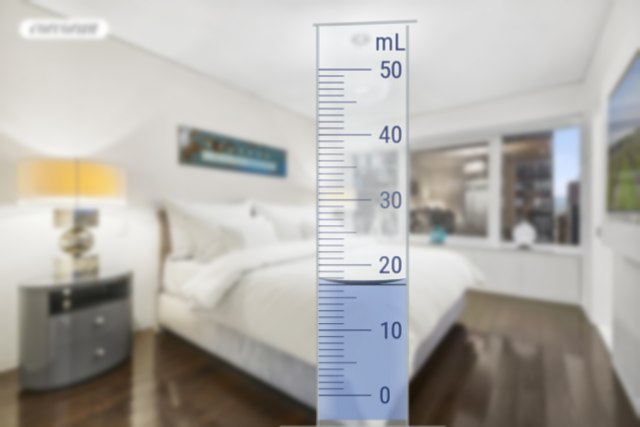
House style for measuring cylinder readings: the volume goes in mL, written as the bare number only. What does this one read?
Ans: 17
